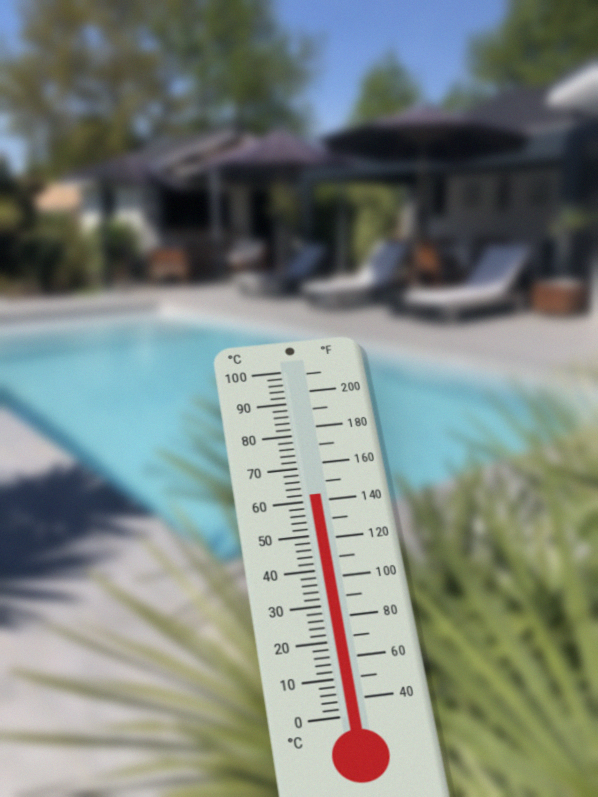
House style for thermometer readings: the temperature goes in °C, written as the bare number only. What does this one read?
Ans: 62
